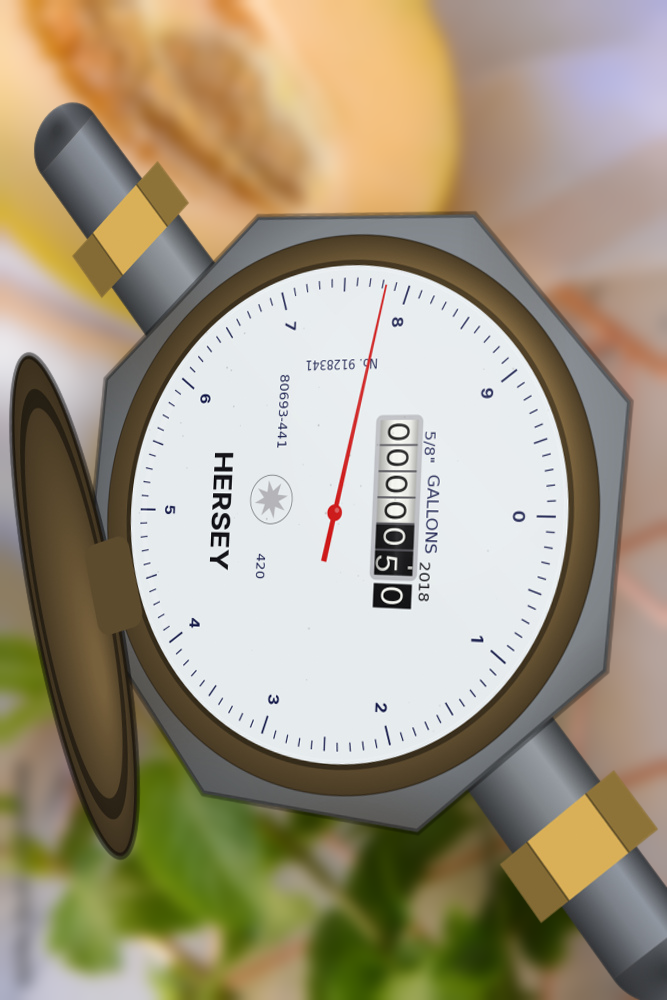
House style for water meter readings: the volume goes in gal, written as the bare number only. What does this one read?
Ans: 47.8
